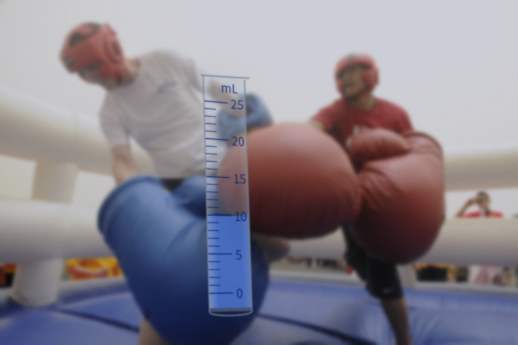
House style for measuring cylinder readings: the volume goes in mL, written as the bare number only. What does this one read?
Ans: 10
